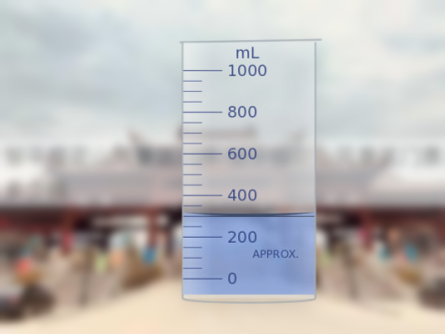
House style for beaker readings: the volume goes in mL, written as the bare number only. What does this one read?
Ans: 300
